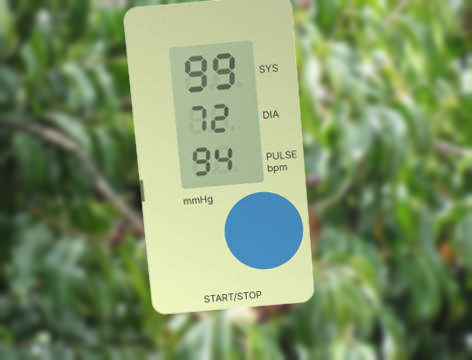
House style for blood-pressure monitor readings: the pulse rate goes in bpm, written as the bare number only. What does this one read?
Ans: 94
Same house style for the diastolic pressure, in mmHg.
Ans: 72
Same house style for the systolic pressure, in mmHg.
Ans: 99
